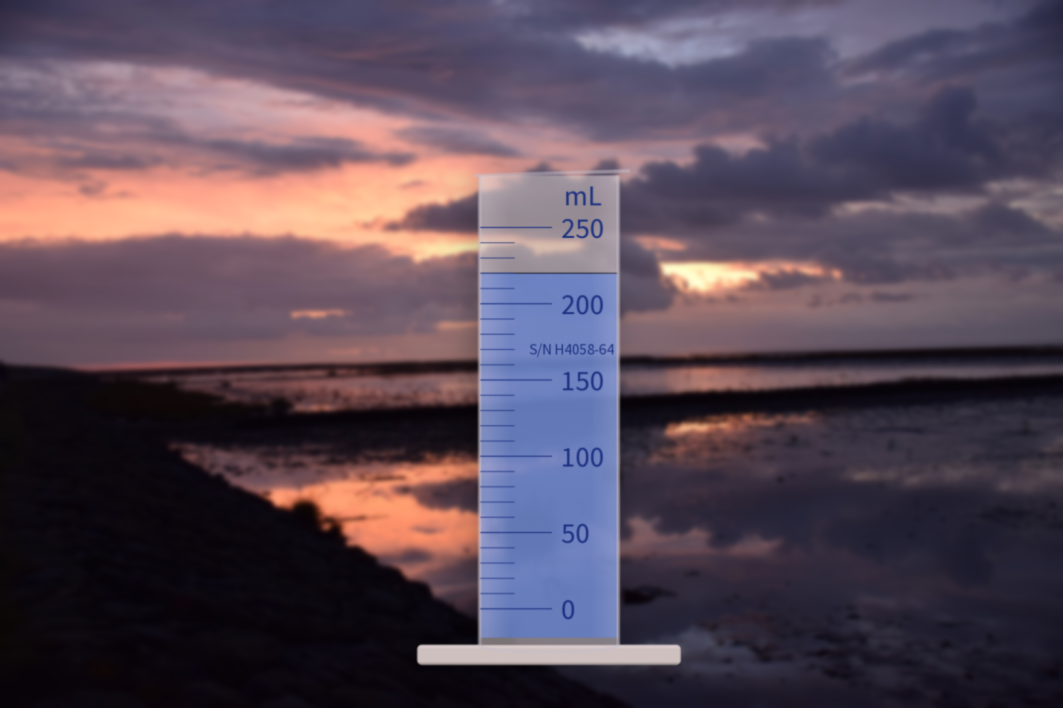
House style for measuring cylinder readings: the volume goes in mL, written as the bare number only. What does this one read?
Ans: 220
